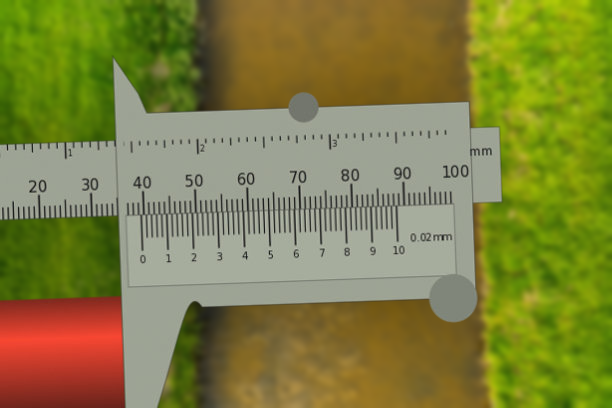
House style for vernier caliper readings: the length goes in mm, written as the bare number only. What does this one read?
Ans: 39.5
